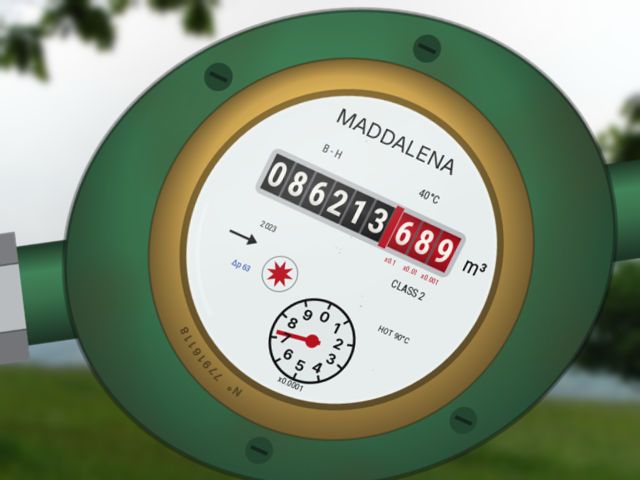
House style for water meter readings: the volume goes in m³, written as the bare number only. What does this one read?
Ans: 86213.6897
